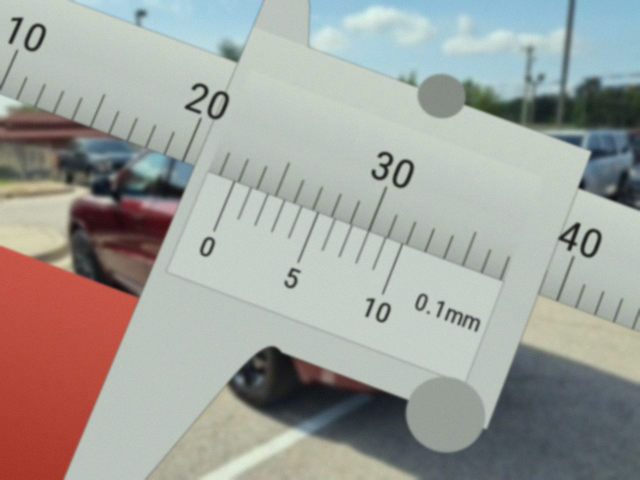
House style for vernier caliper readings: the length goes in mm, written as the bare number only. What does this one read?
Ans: 22.8
